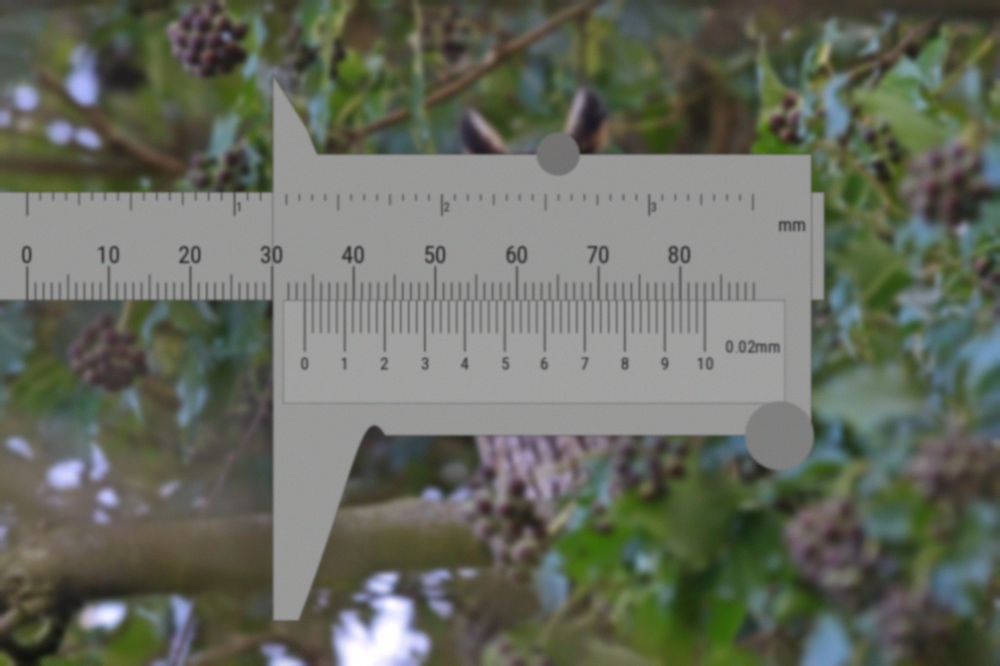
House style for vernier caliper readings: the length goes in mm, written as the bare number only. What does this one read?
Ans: 34.0
